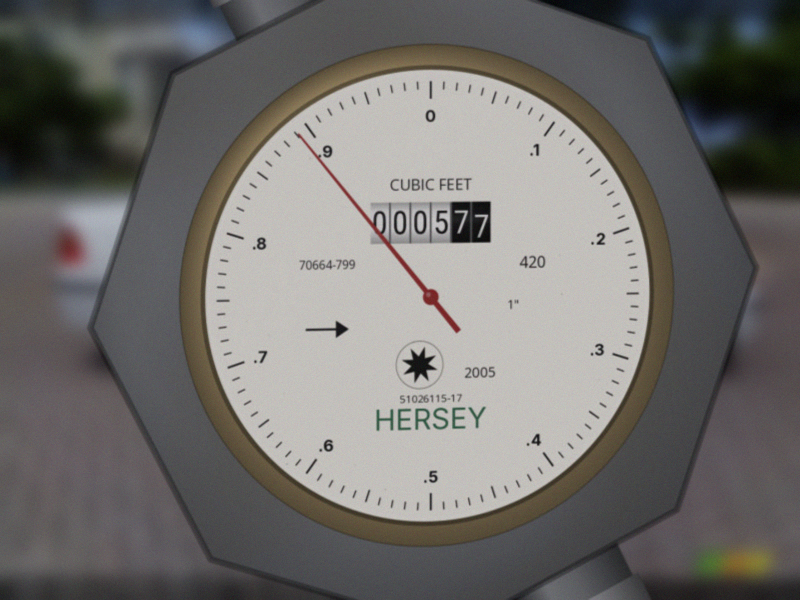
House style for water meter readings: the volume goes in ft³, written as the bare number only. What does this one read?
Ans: 576.89
